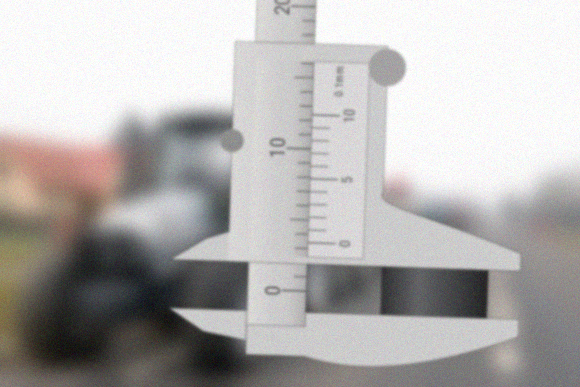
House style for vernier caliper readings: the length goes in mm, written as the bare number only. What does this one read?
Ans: 3.4
